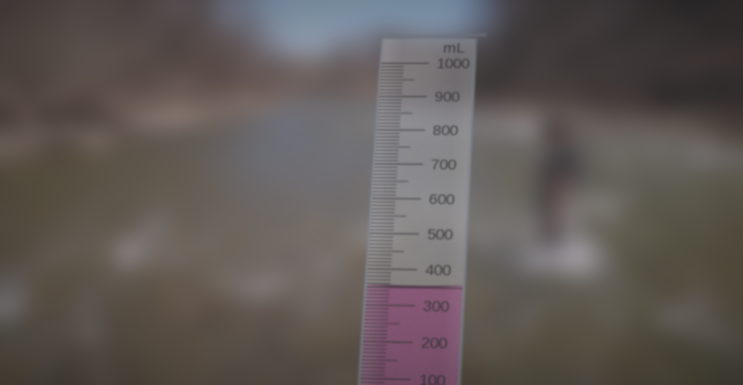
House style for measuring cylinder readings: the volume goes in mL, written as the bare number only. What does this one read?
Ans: 350
